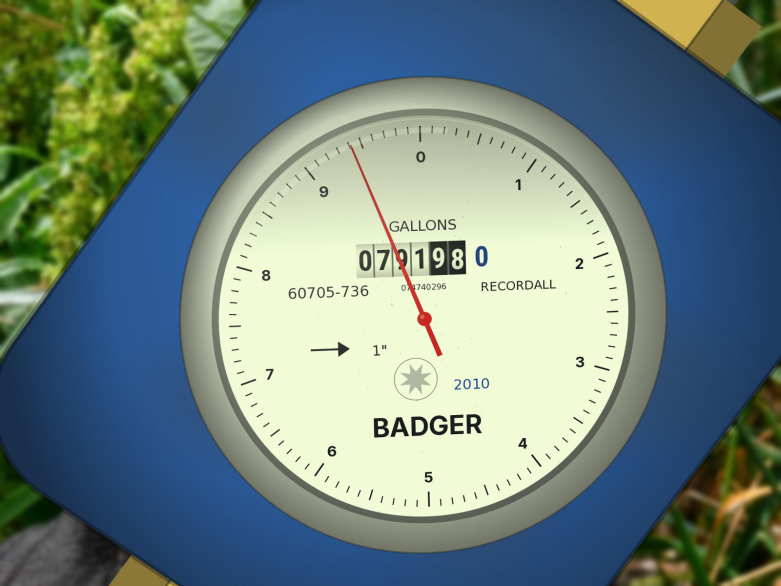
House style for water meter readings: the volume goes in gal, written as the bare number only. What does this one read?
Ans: 791979.4
